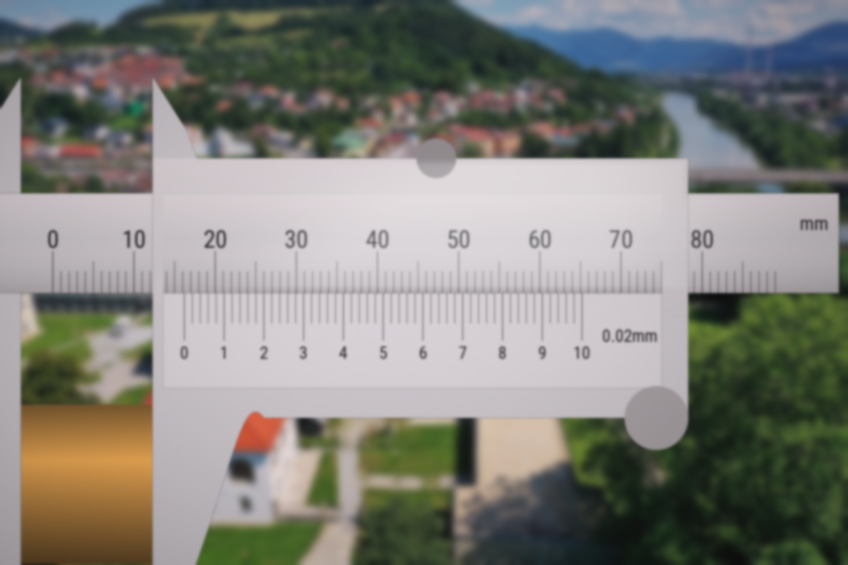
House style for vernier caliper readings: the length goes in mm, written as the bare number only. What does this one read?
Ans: 16.2
